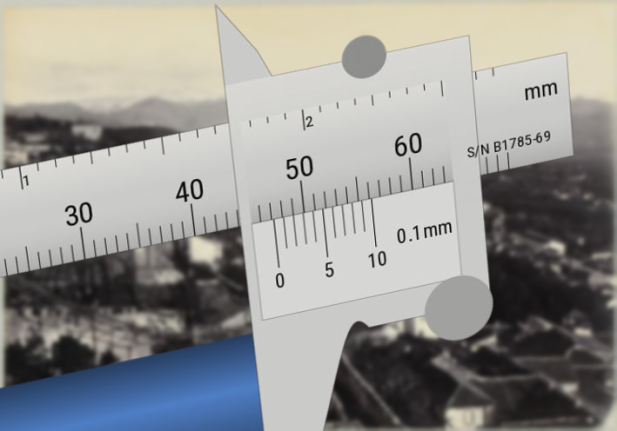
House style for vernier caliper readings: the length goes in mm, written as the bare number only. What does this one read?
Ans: 47.2
